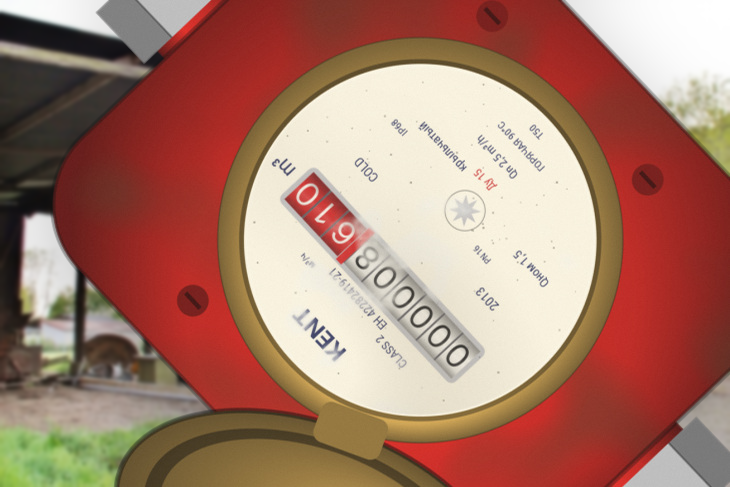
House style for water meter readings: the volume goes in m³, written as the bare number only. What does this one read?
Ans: 8.610
